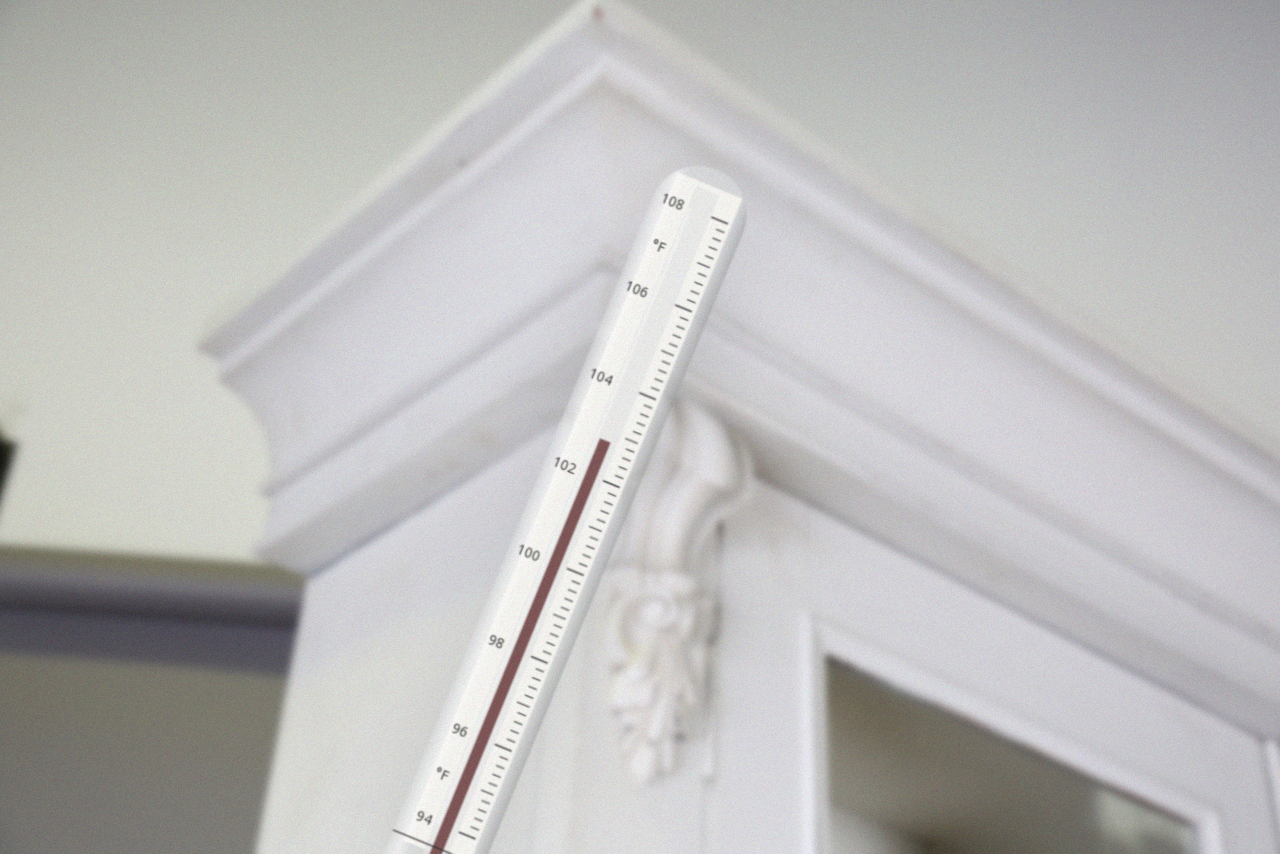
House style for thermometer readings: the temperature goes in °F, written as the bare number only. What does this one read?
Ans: 102.8
